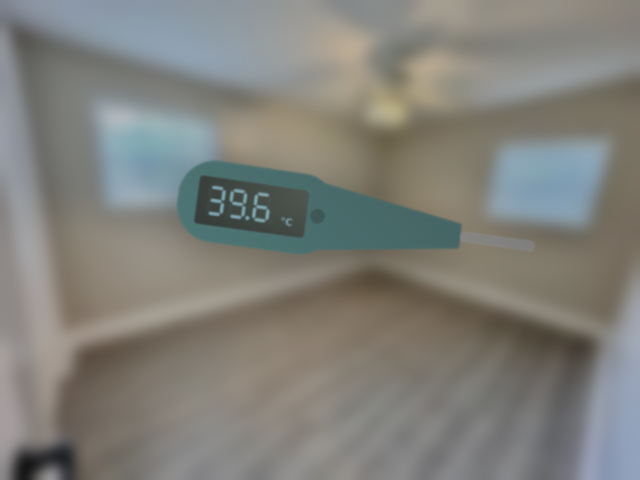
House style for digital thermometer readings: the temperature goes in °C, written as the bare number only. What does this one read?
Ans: 39.6
